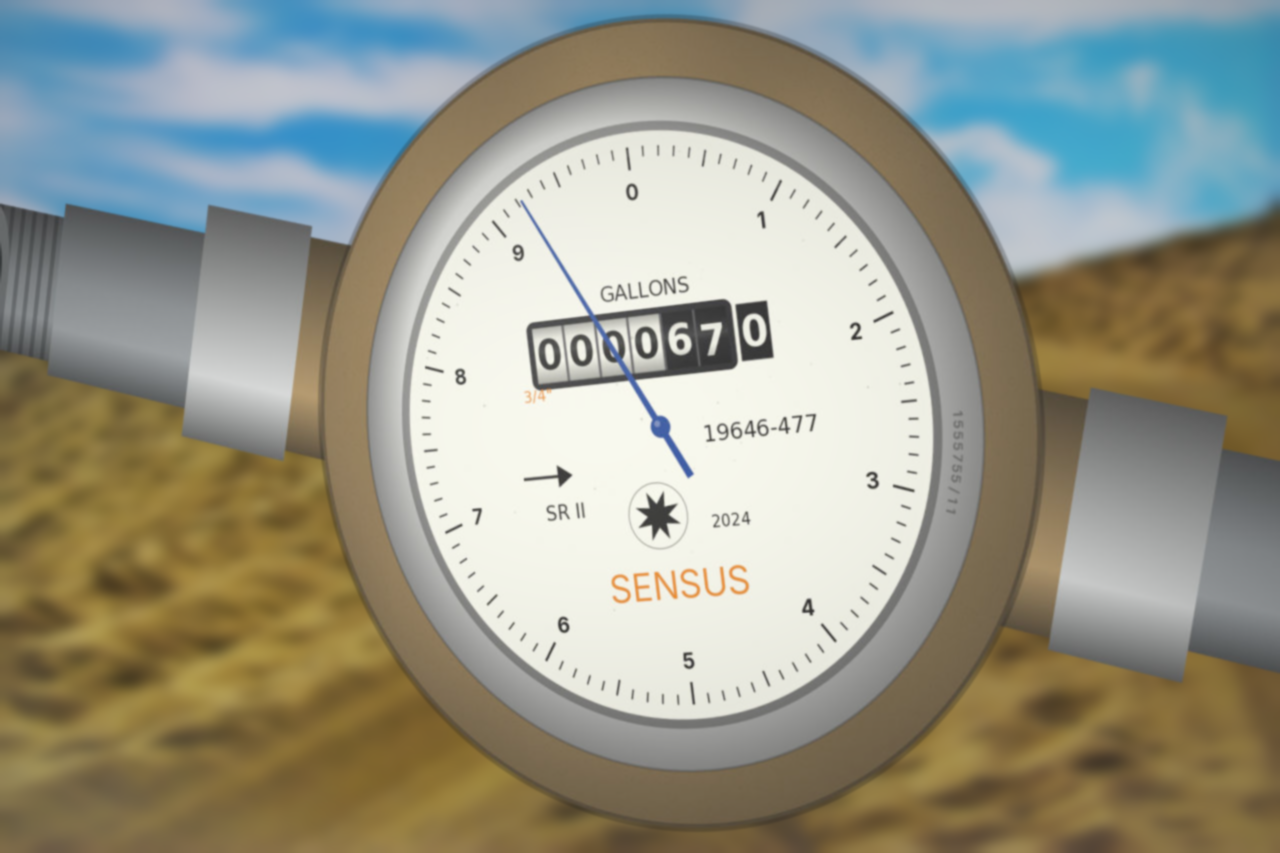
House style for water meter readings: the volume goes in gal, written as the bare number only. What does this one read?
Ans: 669.2
